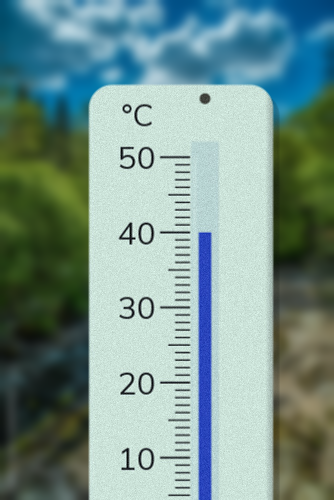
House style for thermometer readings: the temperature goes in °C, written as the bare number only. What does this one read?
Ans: 40
